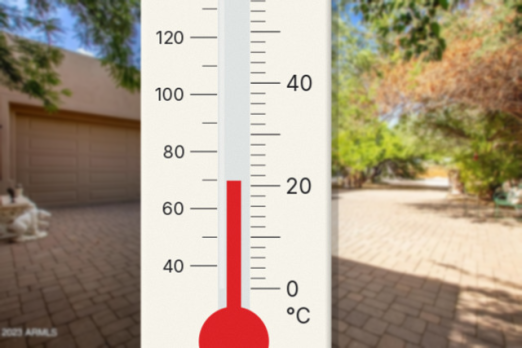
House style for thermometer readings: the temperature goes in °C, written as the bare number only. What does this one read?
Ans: 21
